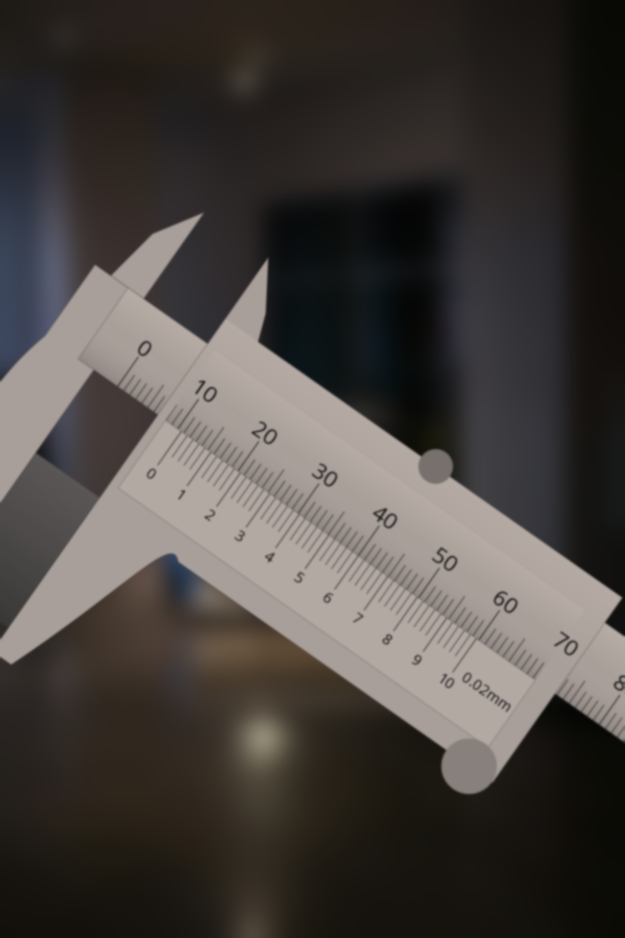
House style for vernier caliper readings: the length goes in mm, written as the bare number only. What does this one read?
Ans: 10.6
